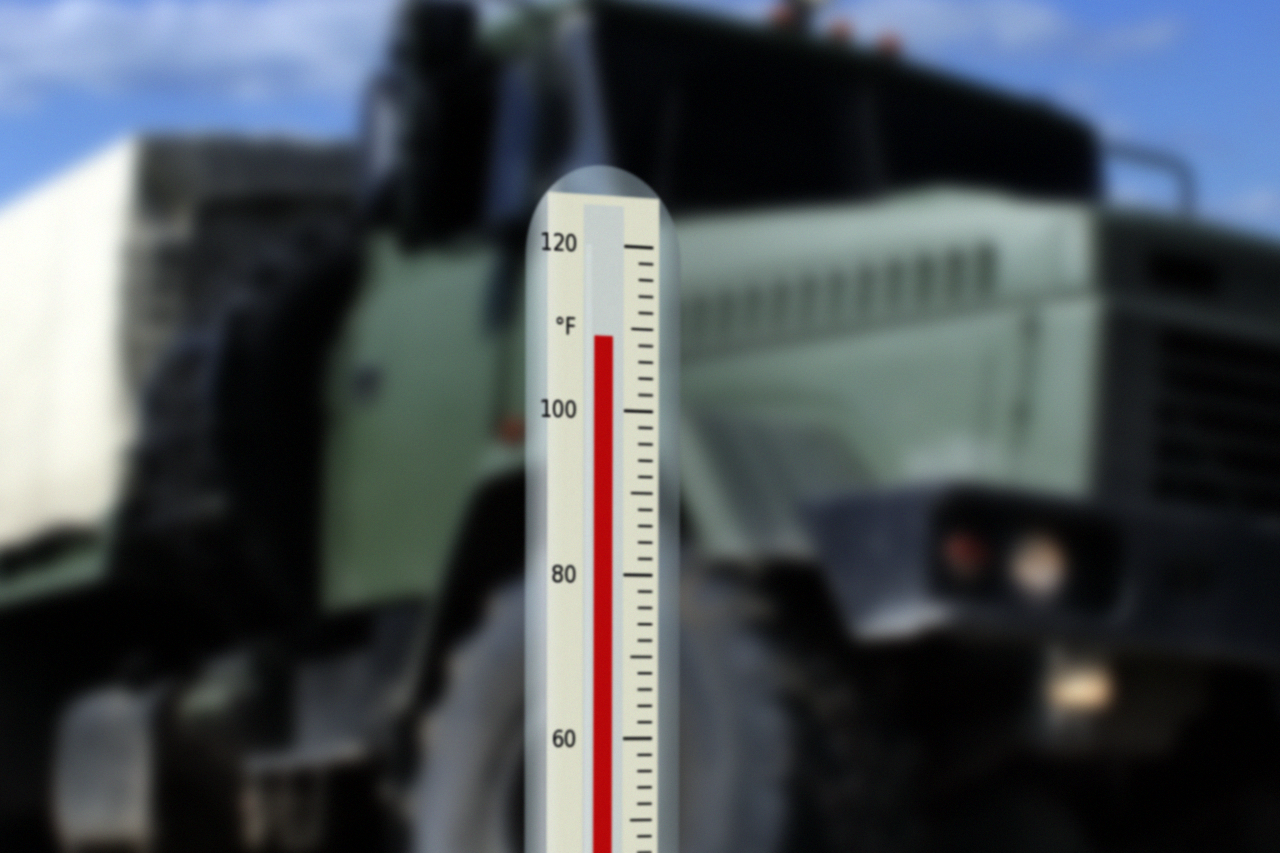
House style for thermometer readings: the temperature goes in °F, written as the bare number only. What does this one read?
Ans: 109
